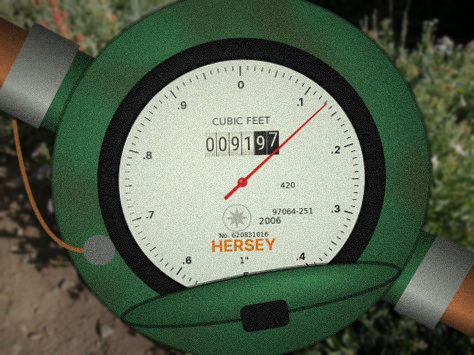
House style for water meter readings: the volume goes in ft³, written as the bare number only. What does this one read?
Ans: 9197.13
